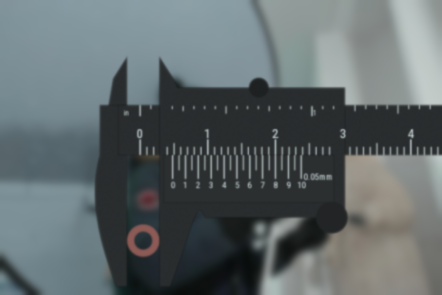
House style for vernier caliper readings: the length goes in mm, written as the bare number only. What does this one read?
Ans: 4.8
